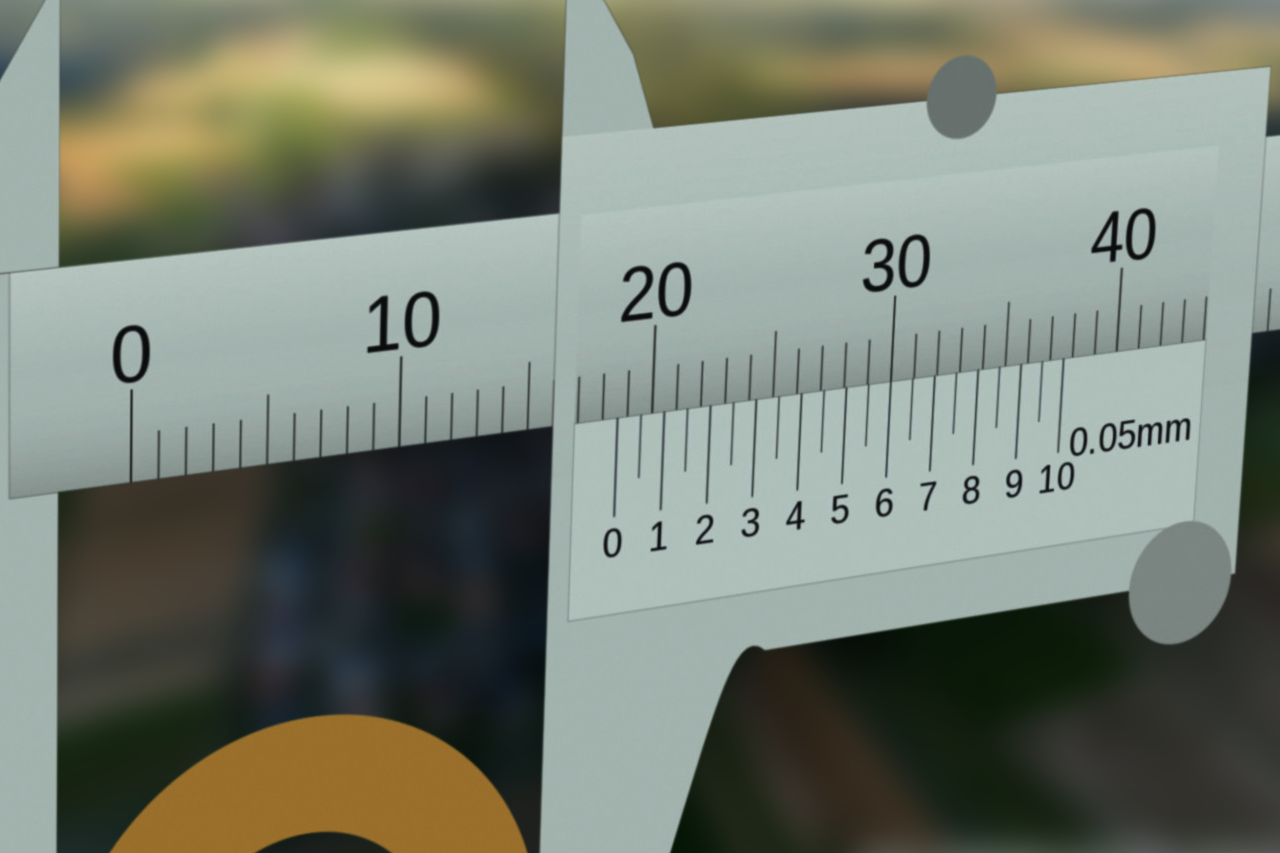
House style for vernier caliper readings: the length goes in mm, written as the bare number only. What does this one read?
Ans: 18.6
